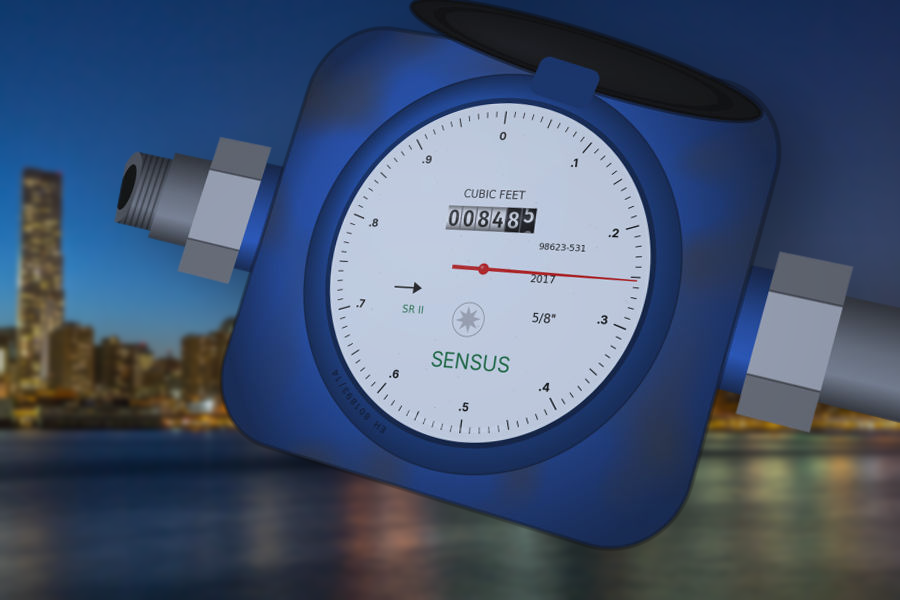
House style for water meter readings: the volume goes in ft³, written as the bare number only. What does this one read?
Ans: 8485.25
